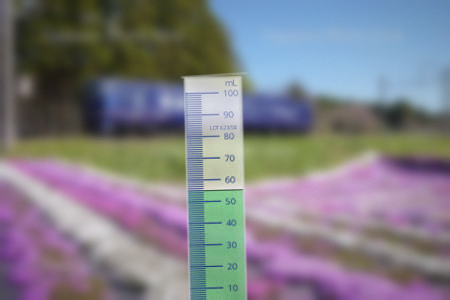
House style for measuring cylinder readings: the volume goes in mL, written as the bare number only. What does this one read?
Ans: 55
